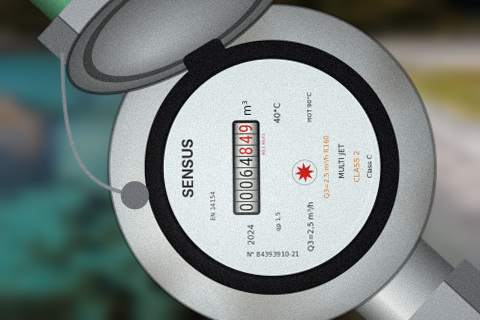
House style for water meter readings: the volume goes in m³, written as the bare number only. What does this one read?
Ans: 64.849
